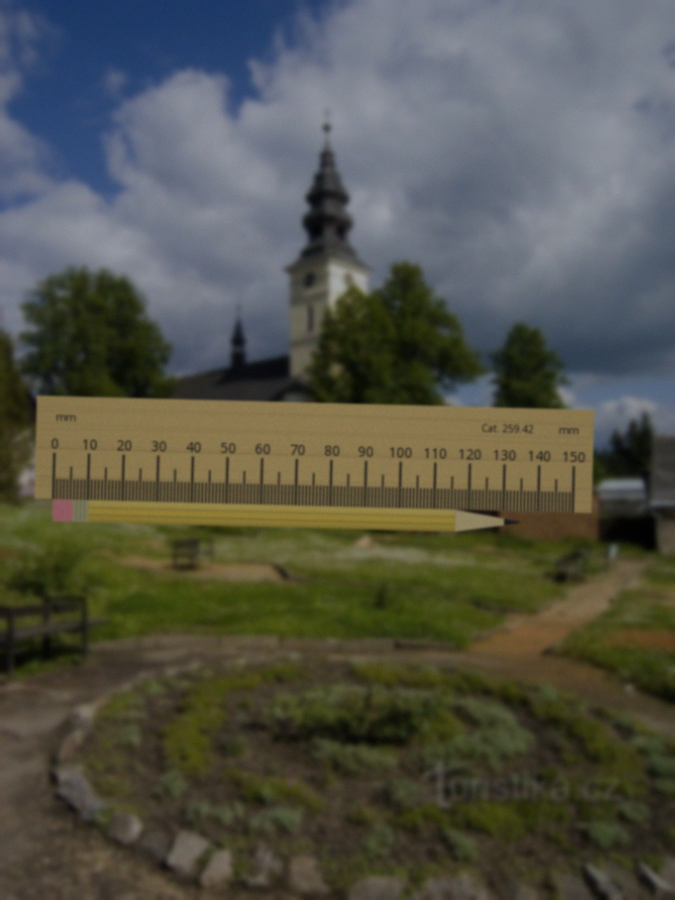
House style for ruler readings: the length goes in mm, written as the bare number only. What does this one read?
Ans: 135
